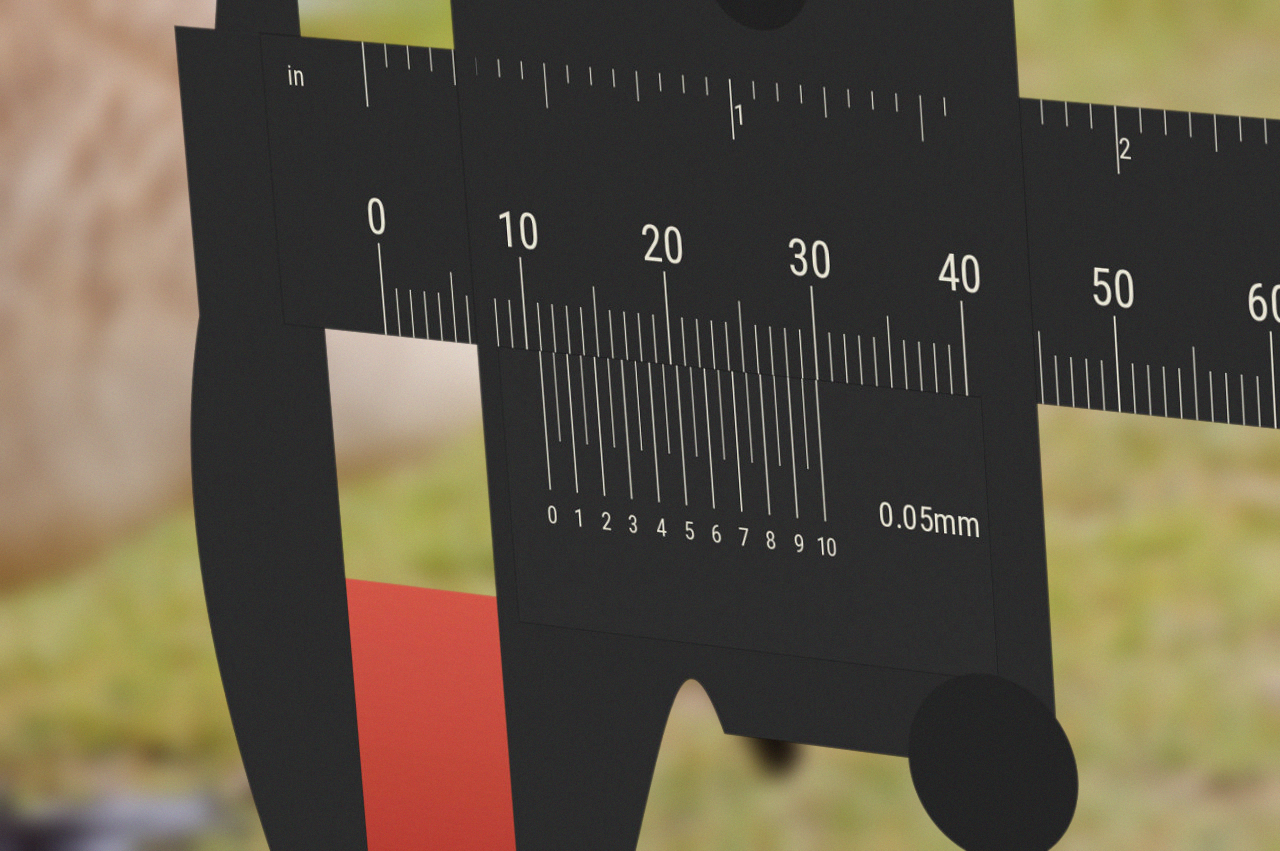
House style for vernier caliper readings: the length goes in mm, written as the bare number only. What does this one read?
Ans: 10.9
